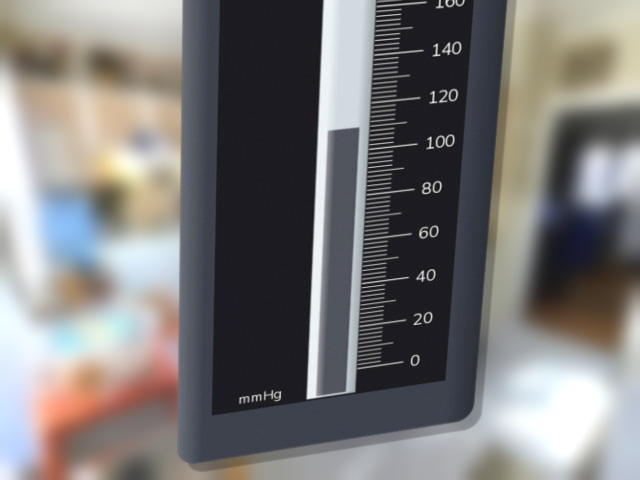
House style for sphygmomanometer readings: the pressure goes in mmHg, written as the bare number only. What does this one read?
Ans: 110
